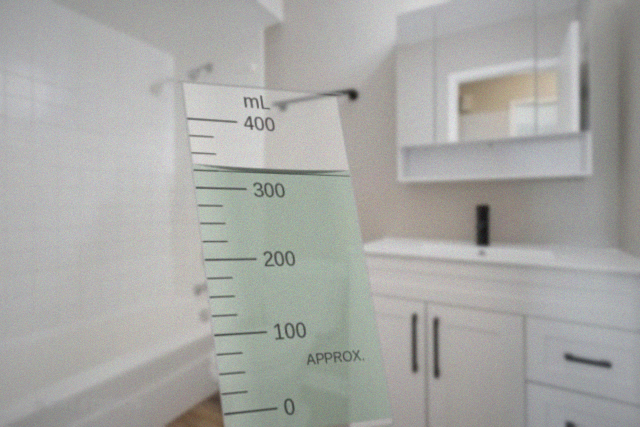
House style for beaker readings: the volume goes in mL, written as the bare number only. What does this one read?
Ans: 325
